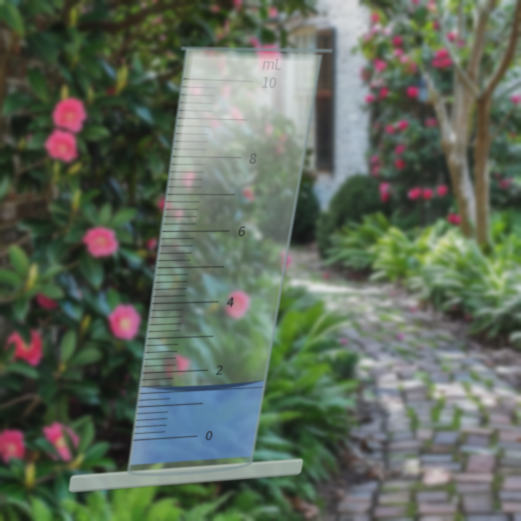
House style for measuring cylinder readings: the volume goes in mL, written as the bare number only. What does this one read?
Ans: 1.4
